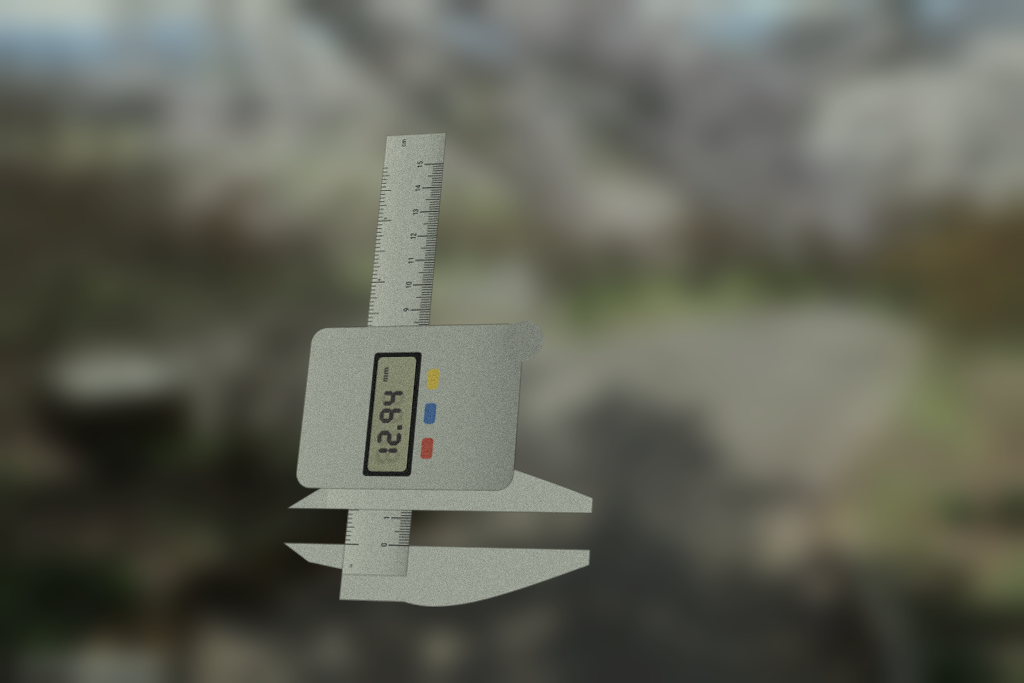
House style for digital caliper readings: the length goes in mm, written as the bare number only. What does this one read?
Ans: 12.94
